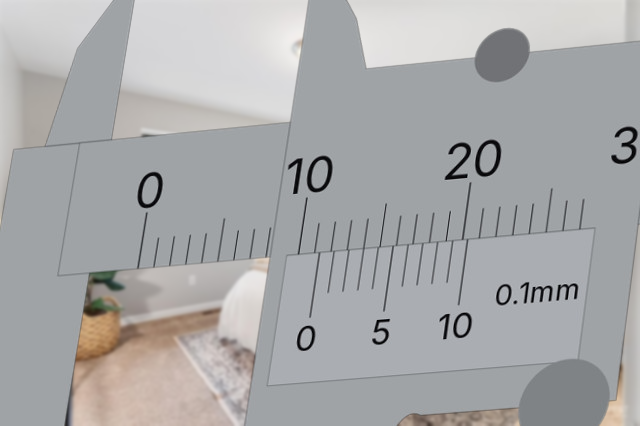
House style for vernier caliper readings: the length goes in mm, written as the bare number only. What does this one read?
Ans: 11.3
